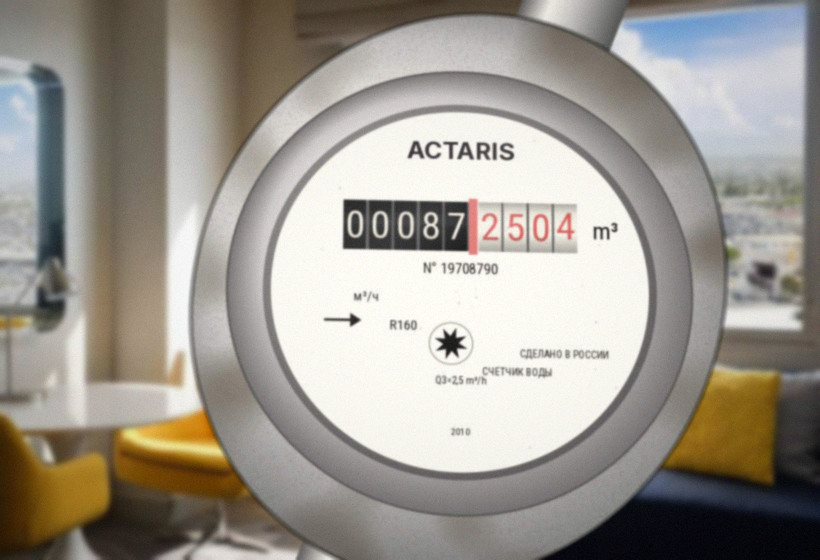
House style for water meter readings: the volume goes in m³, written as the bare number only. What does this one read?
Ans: 87.2504
